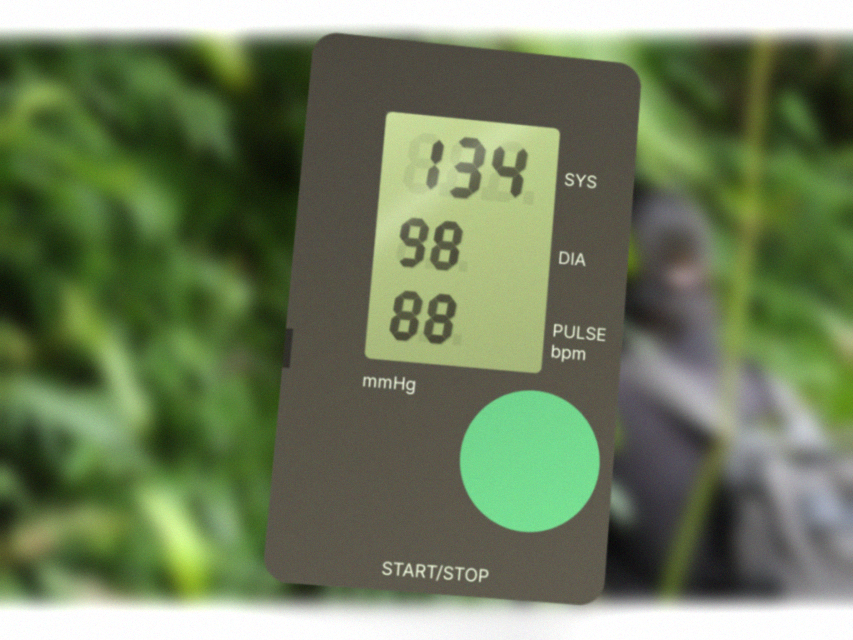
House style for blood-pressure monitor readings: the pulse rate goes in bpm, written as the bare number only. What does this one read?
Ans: 88
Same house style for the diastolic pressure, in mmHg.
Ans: 98
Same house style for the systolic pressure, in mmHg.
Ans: 134
